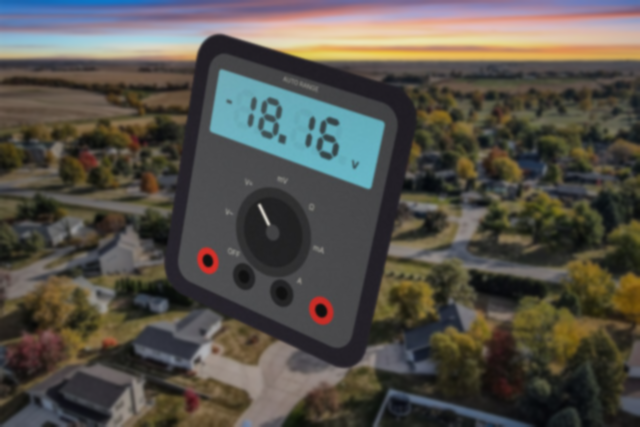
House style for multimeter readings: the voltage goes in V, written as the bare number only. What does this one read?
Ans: -18.16
